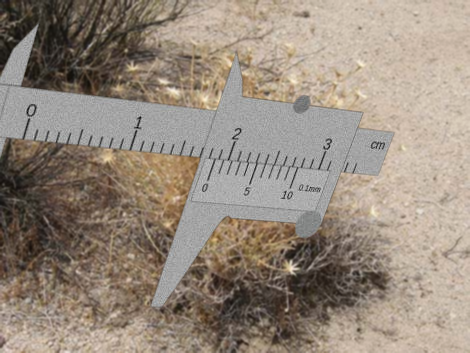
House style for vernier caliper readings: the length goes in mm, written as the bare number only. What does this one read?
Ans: 18.6
